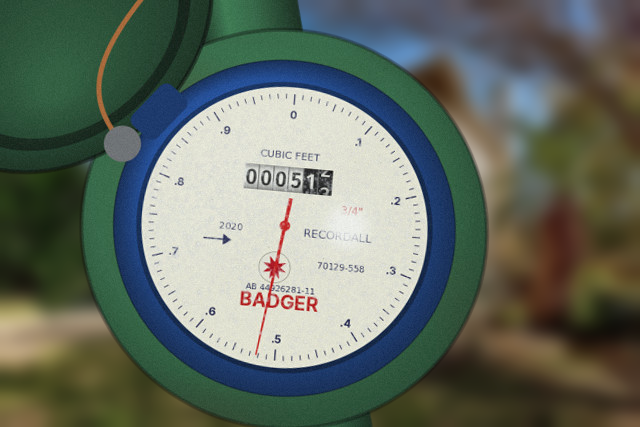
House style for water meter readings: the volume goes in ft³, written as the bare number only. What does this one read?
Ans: 512.52
